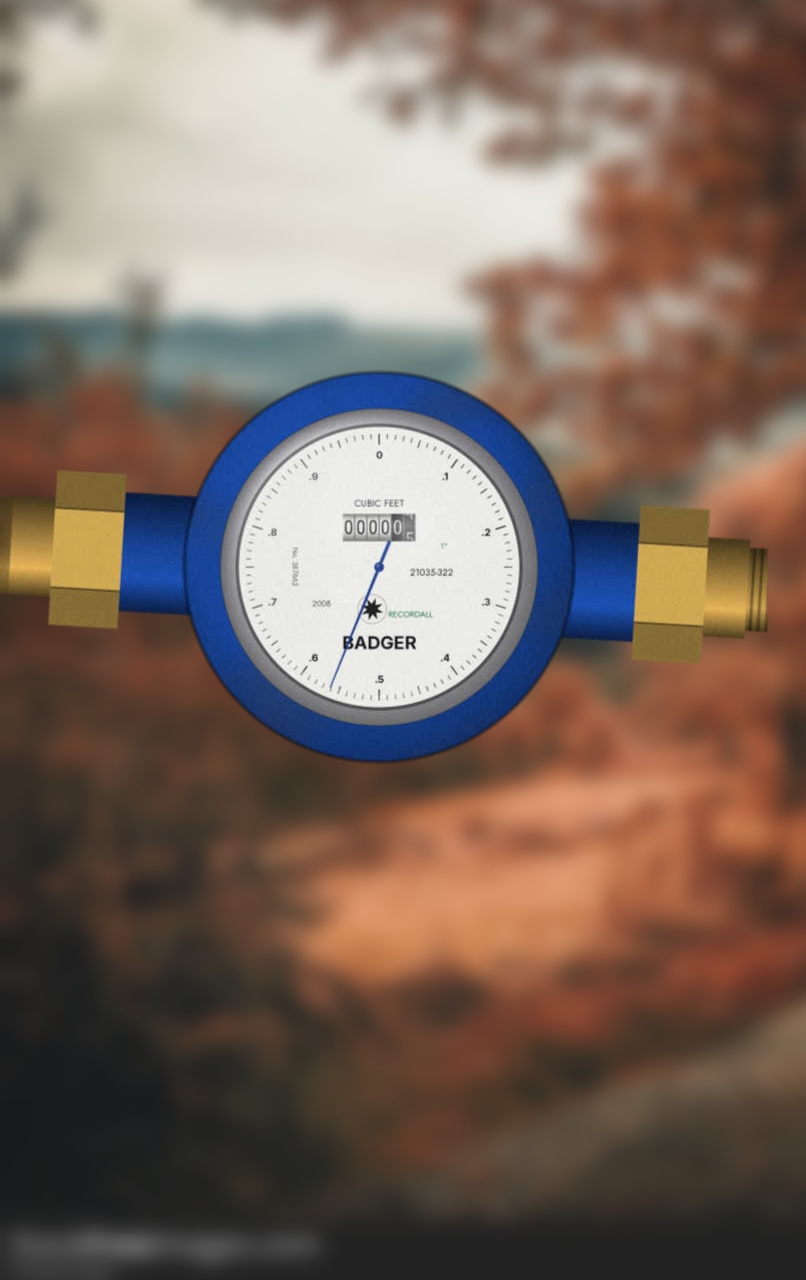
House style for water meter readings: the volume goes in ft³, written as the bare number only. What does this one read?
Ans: 4.56
